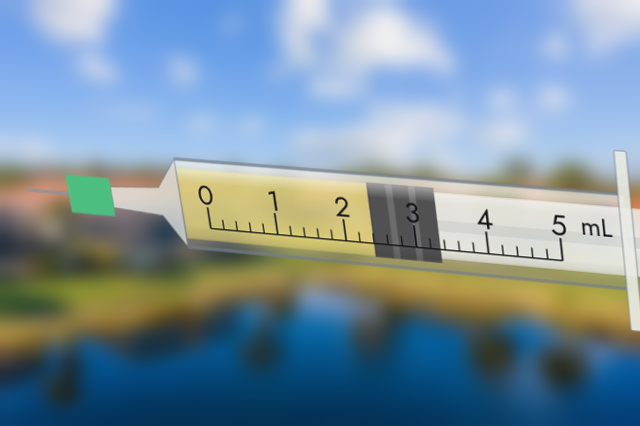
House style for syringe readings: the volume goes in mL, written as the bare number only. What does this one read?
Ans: 2.4
